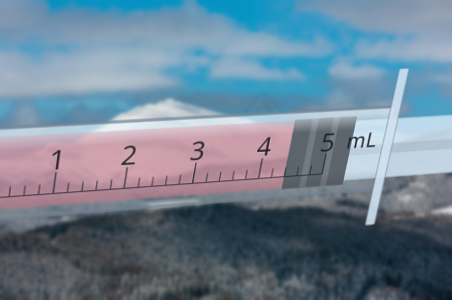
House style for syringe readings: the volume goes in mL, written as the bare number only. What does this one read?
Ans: 4.4
